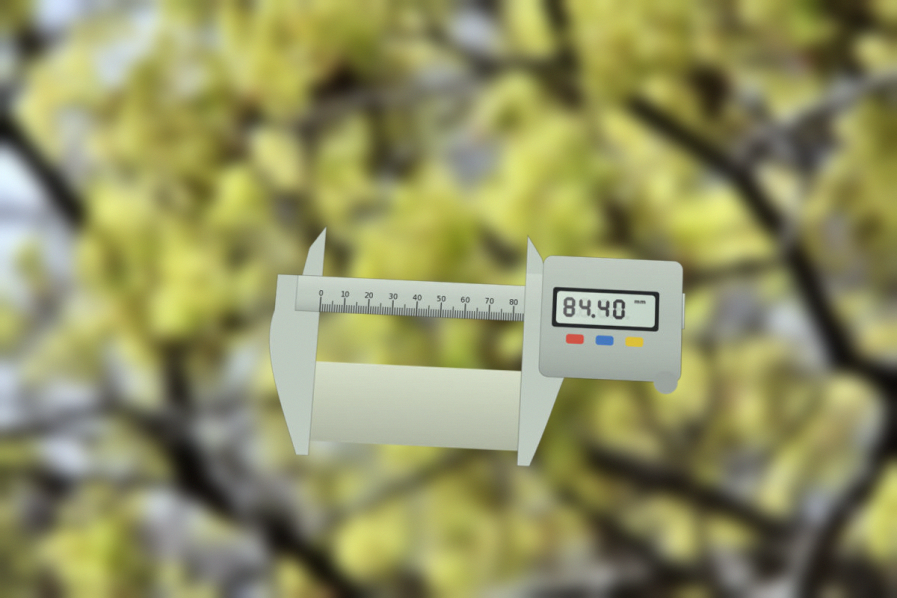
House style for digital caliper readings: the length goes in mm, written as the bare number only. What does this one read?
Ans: 84.40
